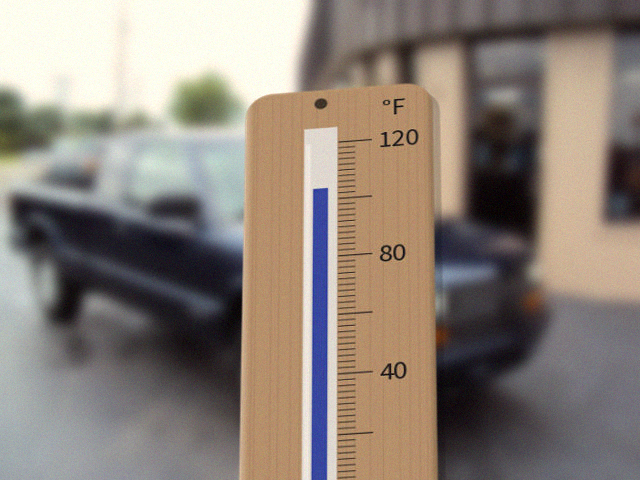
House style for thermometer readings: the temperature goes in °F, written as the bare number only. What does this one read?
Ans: 104
